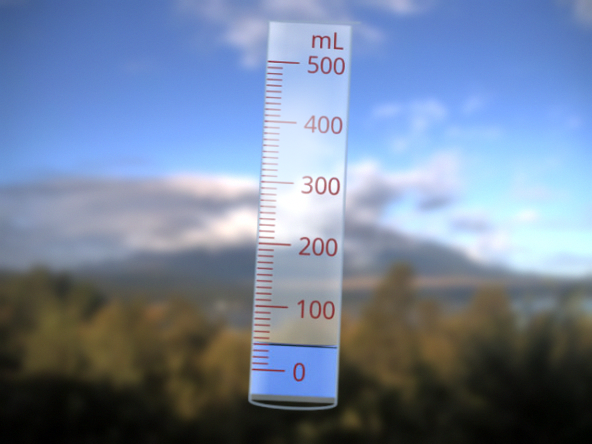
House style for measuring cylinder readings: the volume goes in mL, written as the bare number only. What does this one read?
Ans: 40
